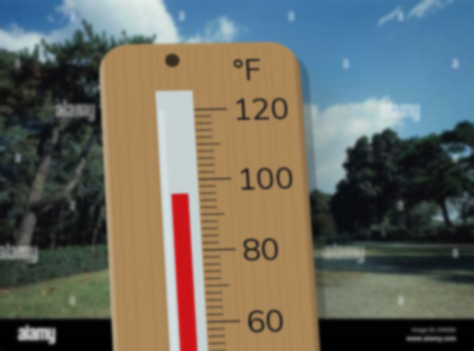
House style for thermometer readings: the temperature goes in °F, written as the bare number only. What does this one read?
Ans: 96
